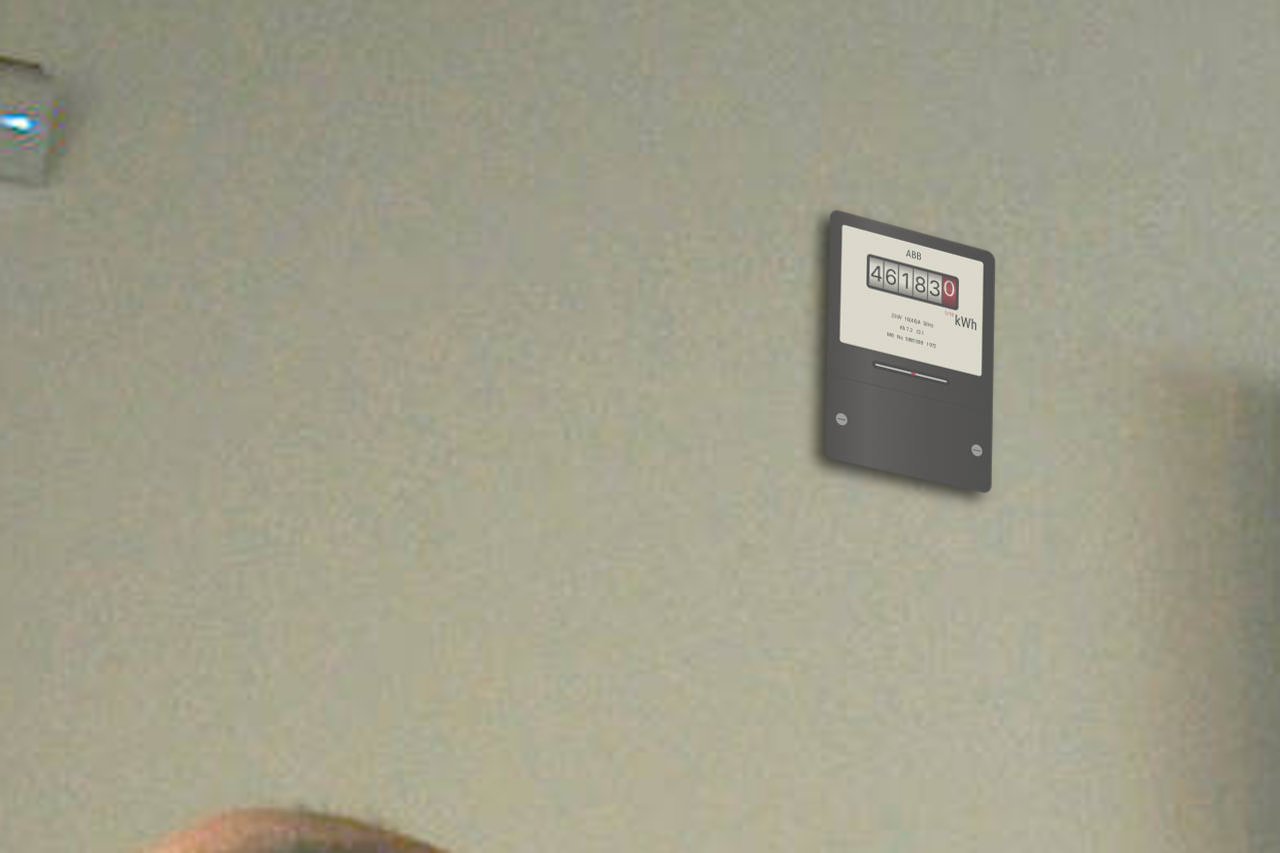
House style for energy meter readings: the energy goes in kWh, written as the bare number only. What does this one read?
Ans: 46183.0
